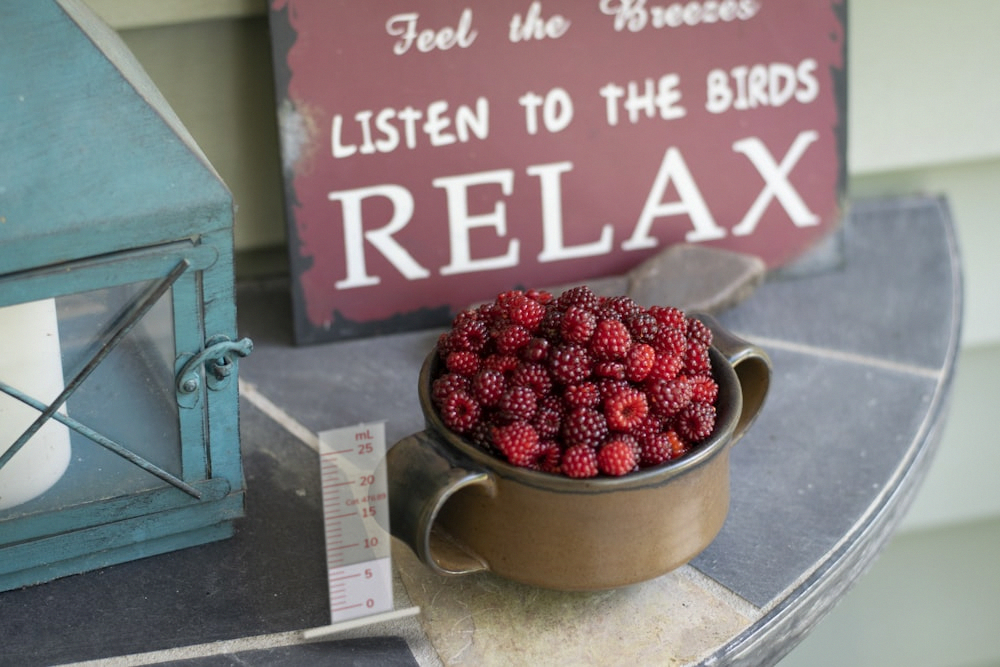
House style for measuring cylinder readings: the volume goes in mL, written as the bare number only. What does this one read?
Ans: 7
